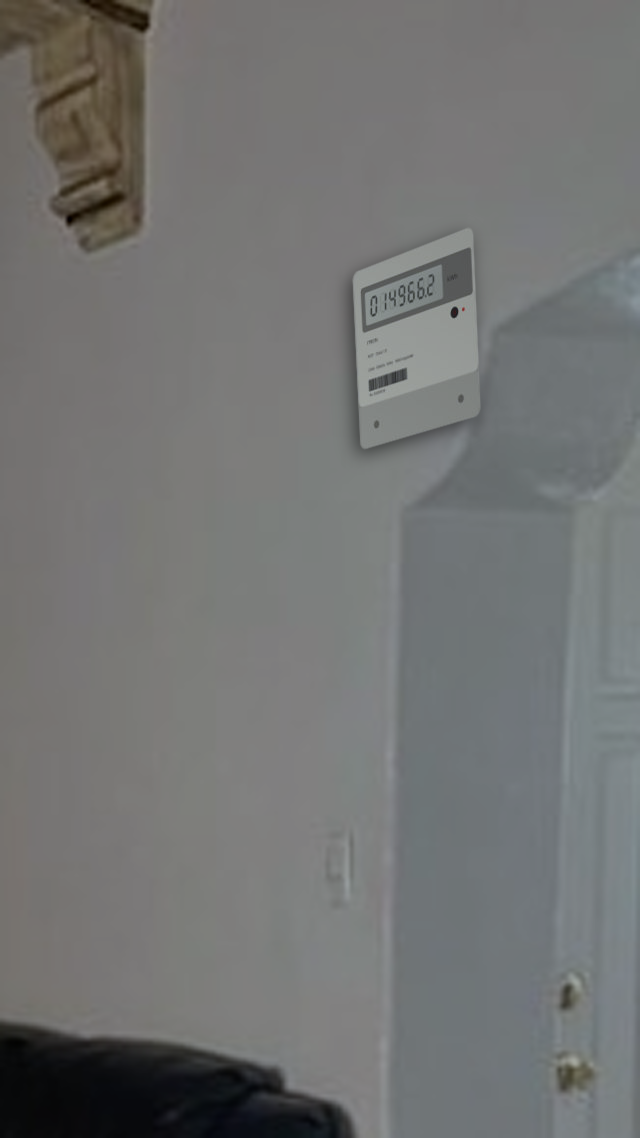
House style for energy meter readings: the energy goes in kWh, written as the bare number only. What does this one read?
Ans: 14966.2
